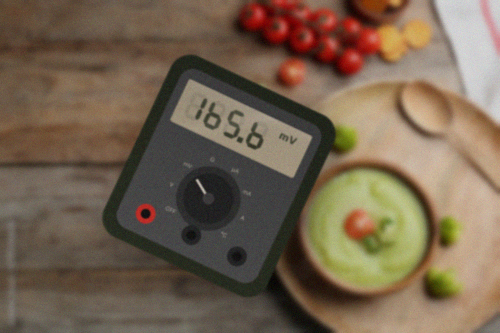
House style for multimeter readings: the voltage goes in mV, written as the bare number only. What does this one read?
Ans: 165.6
